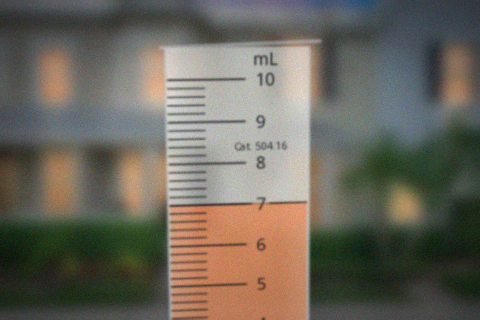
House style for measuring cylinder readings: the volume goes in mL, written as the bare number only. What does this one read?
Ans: 7
